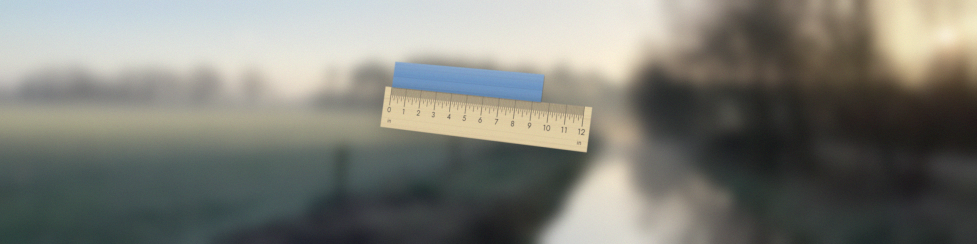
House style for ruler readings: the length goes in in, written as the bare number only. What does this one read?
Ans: 9.5
